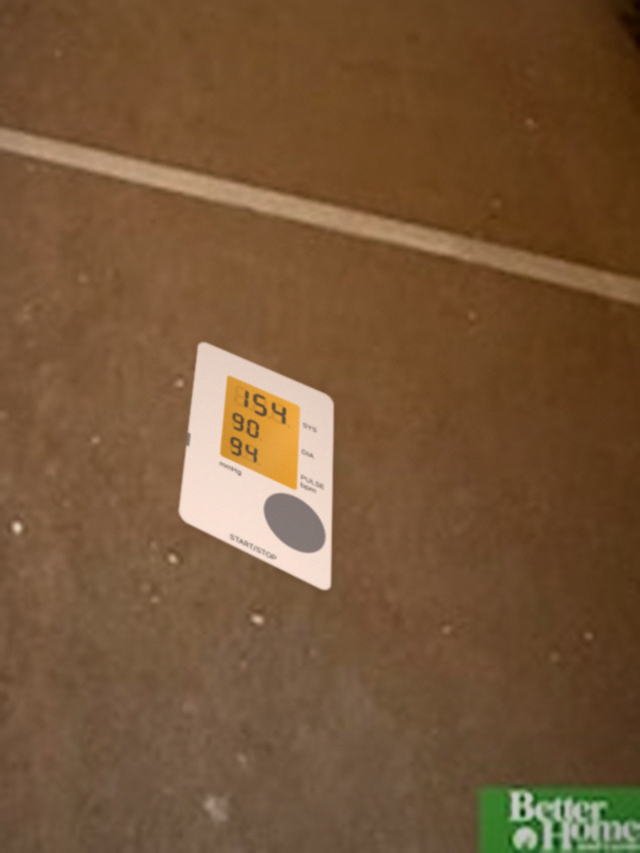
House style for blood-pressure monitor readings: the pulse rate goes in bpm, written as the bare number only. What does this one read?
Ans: 94
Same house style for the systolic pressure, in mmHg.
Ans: 154
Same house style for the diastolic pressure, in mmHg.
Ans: 90
